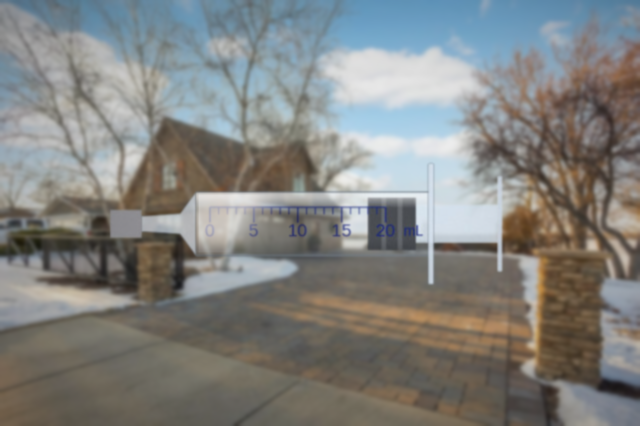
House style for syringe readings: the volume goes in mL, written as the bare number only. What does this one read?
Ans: 18
